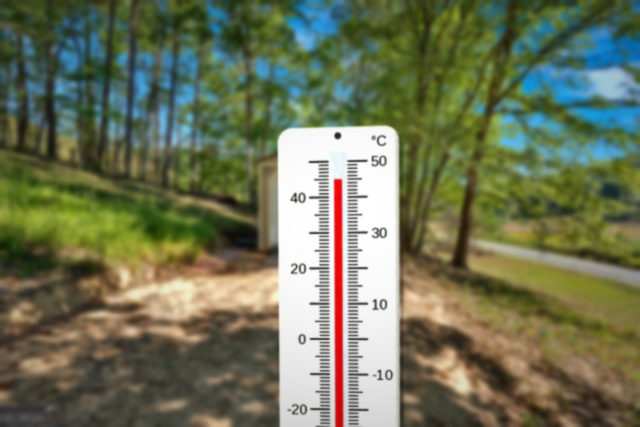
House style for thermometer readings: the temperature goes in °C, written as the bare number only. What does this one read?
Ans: 45
